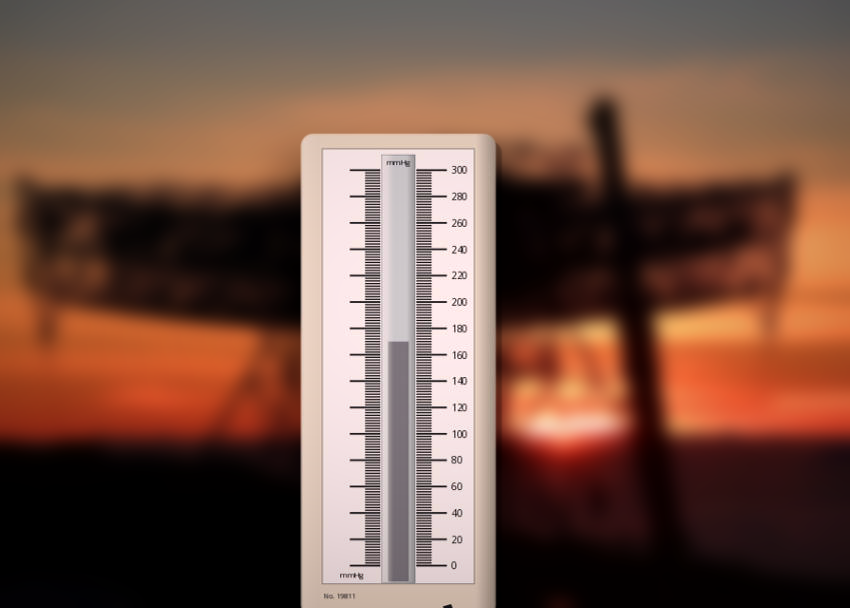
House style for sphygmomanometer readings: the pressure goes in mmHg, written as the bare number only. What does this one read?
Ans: 170
